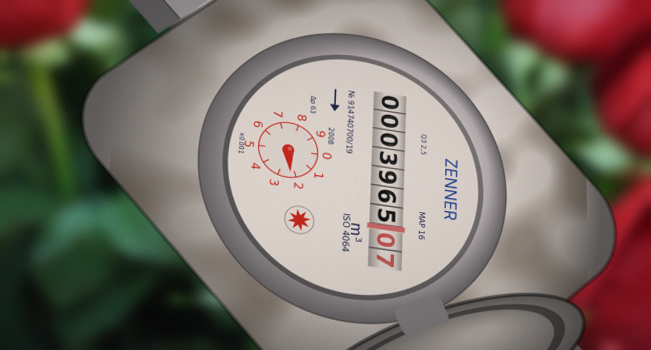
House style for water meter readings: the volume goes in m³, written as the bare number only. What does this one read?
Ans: 3965.072
